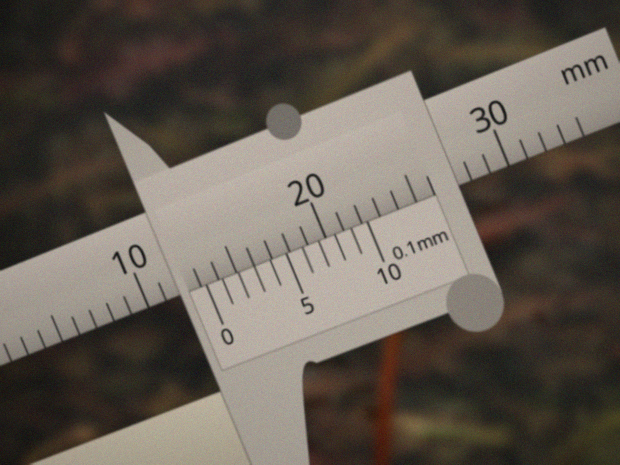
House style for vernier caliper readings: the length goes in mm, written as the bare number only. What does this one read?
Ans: 13.3
